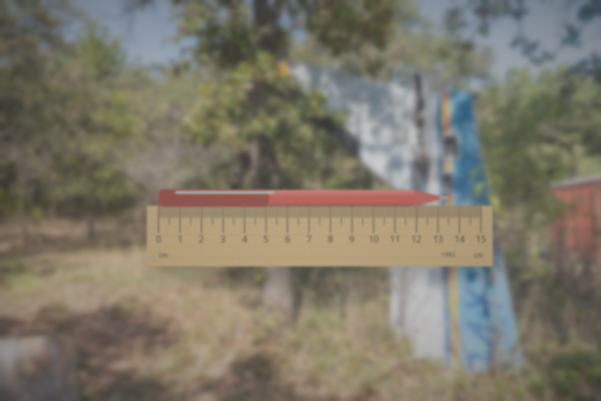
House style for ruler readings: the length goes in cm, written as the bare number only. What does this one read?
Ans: 13.5
